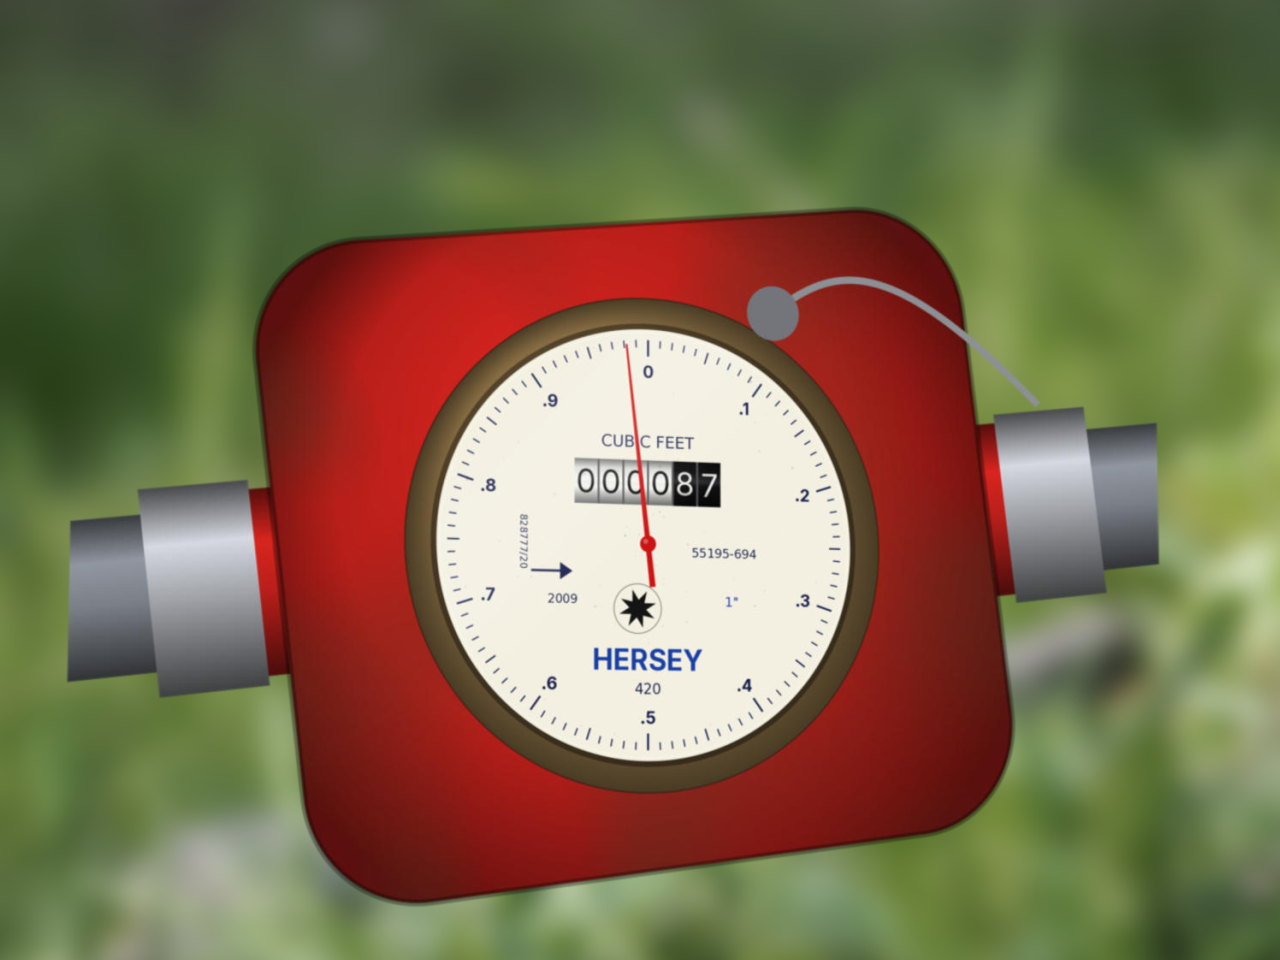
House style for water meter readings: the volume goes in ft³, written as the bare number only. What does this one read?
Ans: 86.98
